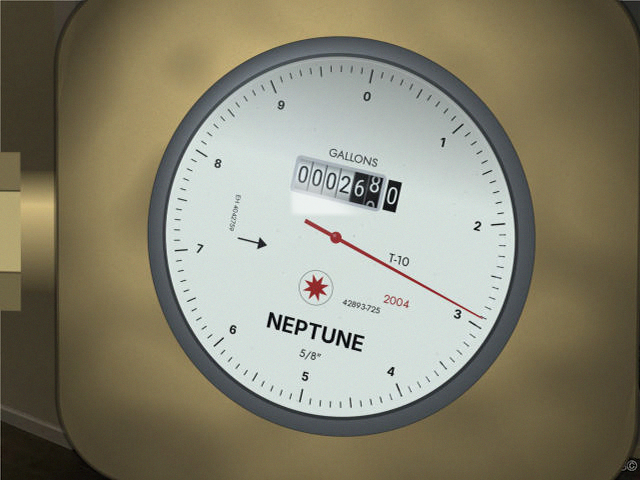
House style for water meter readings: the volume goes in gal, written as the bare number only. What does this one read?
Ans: 2682.9
